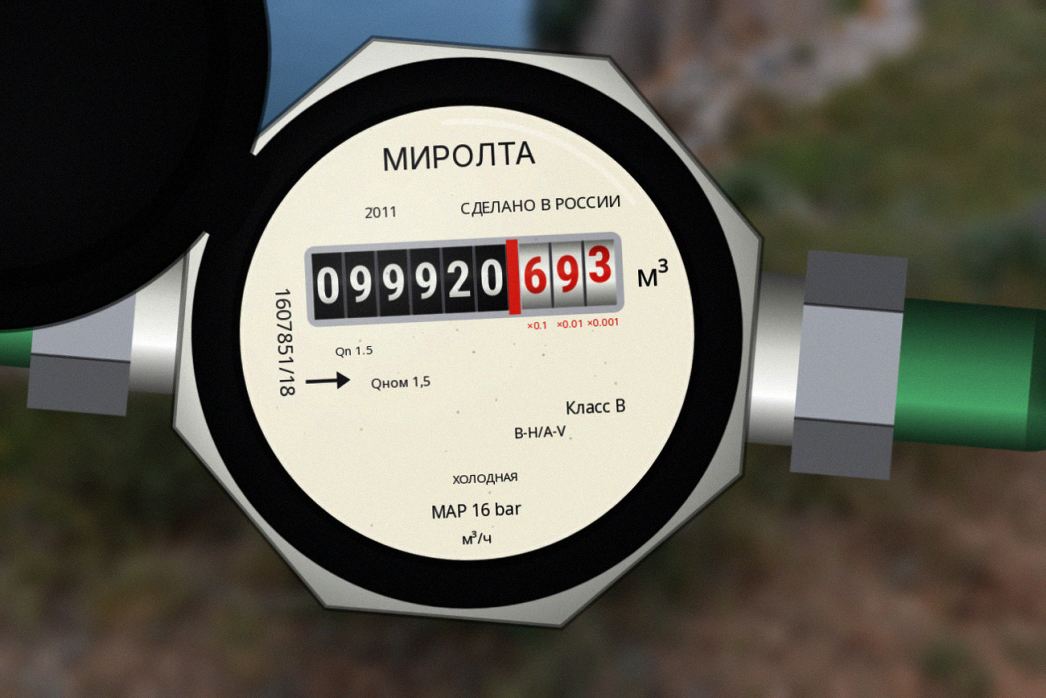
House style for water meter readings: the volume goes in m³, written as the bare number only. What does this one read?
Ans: 99920.693
